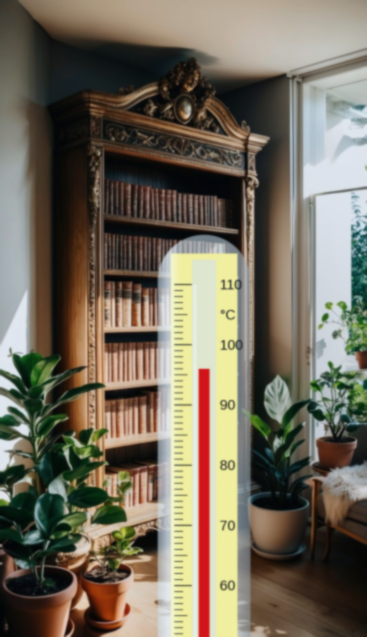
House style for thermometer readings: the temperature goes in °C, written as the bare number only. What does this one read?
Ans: 96
